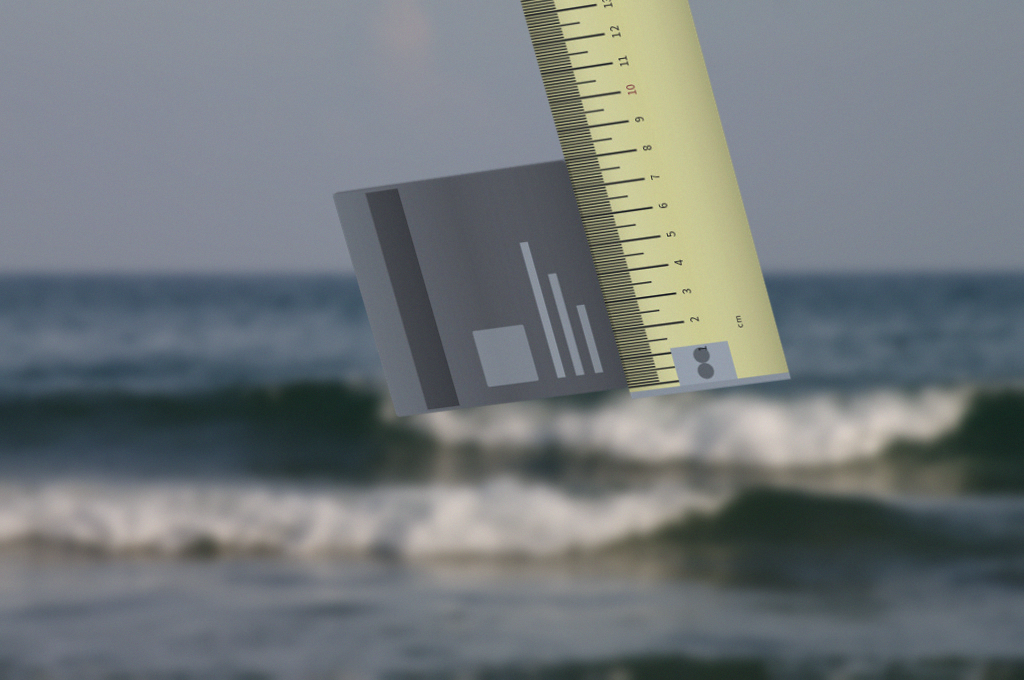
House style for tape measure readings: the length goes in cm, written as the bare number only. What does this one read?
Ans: 8
